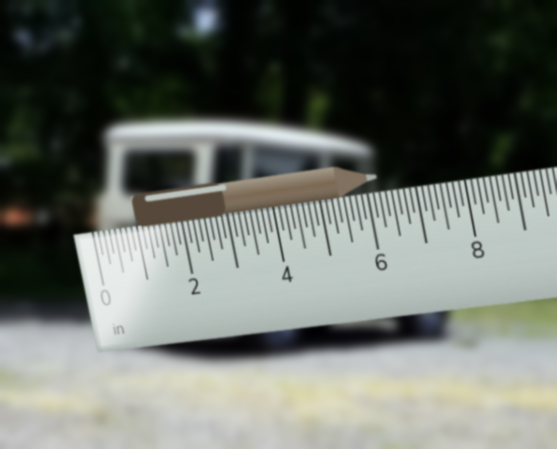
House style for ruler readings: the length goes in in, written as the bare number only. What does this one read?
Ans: 5.25
